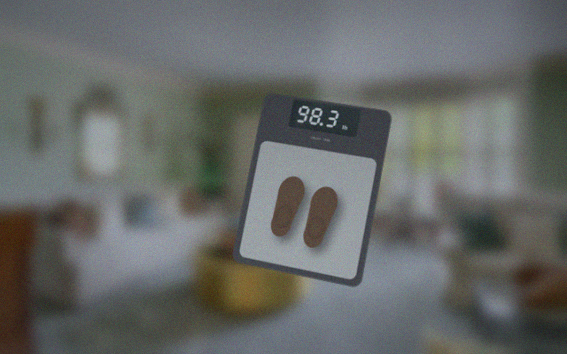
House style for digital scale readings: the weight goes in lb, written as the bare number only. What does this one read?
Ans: 98.3
